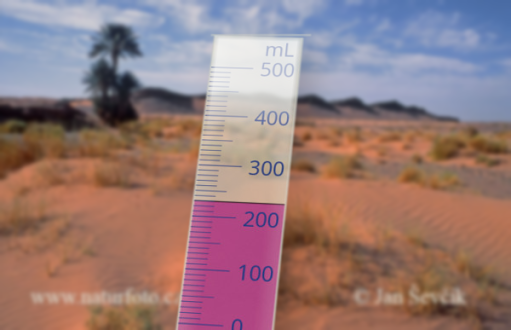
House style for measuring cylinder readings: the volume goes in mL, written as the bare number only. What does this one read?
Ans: 230
